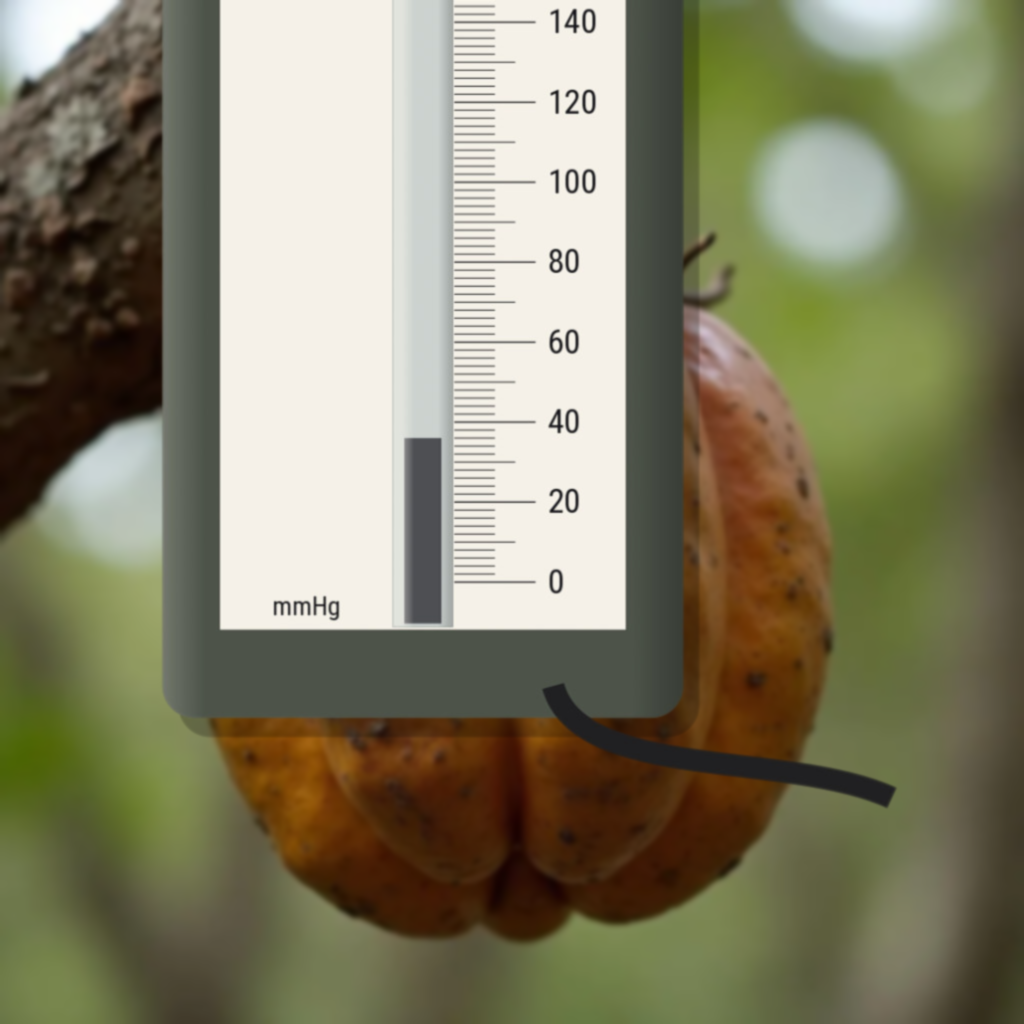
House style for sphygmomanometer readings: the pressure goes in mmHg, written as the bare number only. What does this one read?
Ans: 36
